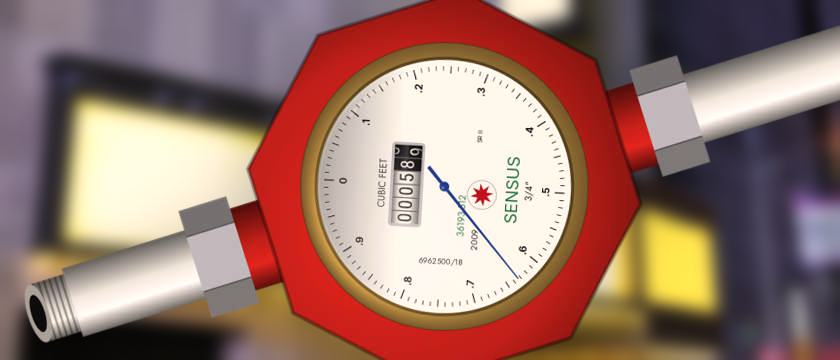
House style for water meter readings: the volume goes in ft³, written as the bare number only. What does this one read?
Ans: 588.63
